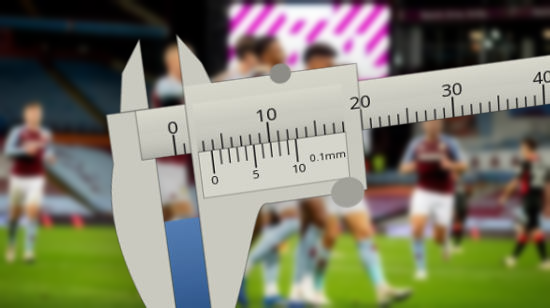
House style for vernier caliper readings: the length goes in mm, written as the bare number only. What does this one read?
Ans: 3.8
